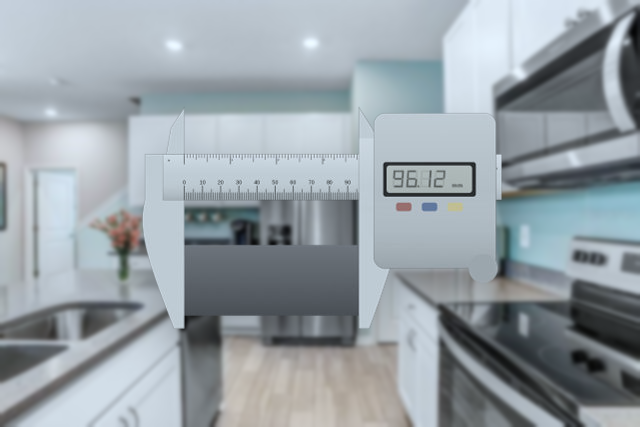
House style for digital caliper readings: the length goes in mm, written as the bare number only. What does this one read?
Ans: 96.12
